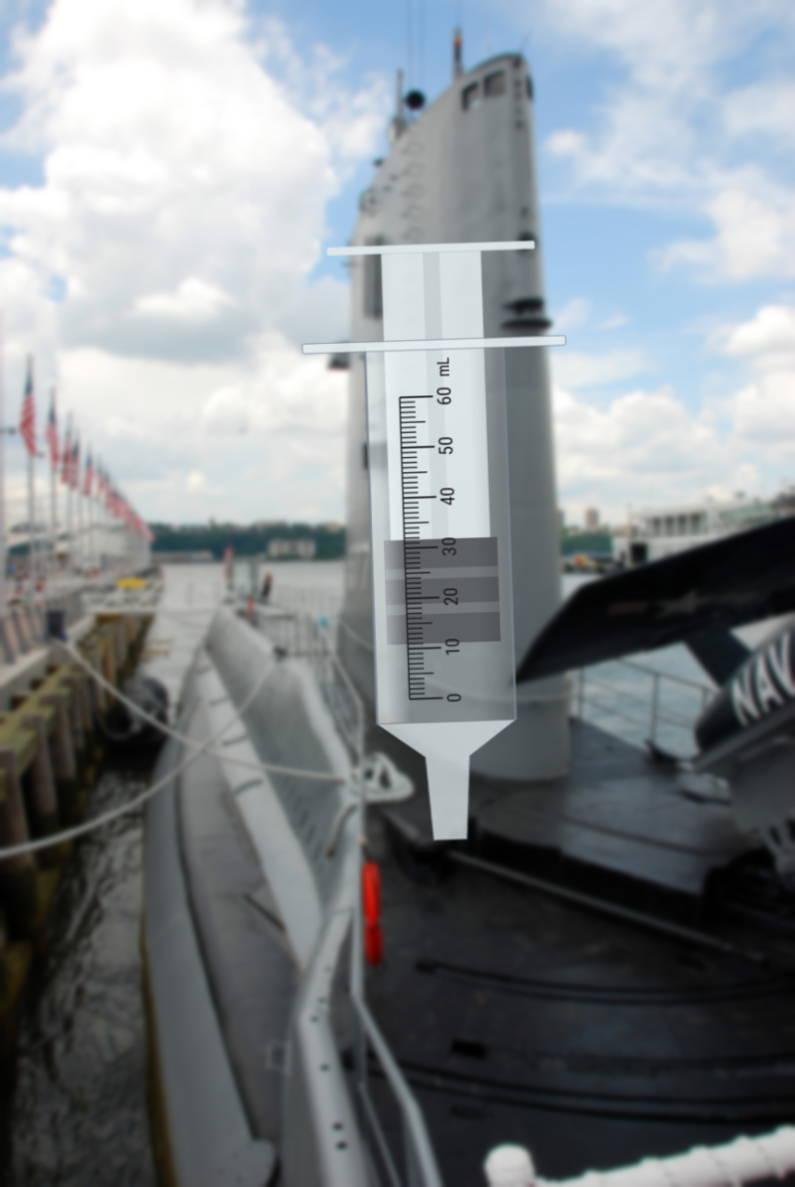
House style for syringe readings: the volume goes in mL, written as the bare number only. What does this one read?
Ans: 11
